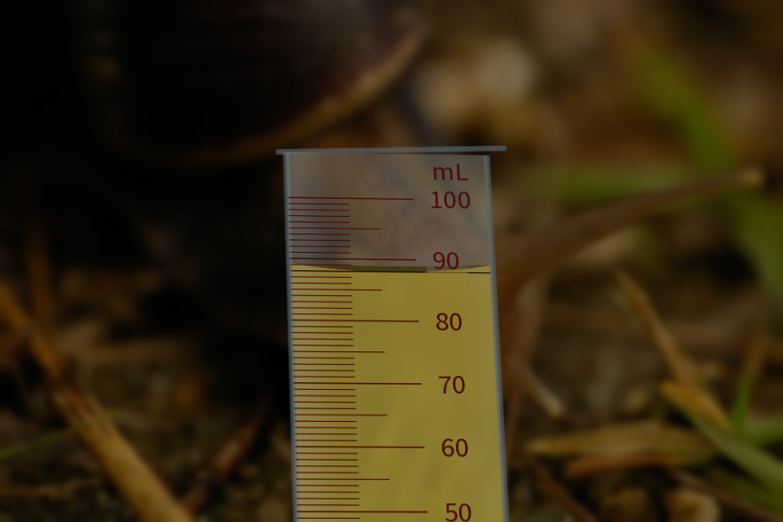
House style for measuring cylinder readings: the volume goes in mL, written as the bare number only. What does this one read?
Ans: 88
